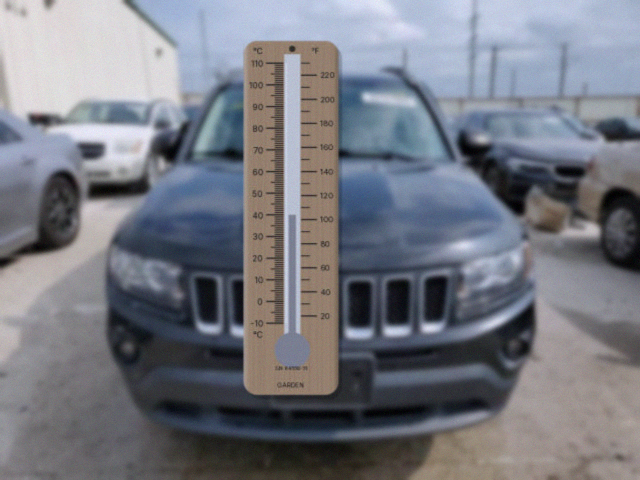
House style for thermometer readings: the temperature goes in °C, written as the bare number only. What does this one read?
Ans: 40
